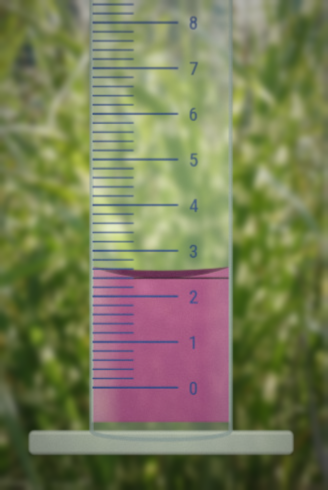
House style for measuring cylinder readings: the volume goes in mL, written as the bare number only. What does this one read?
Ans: 2.4
